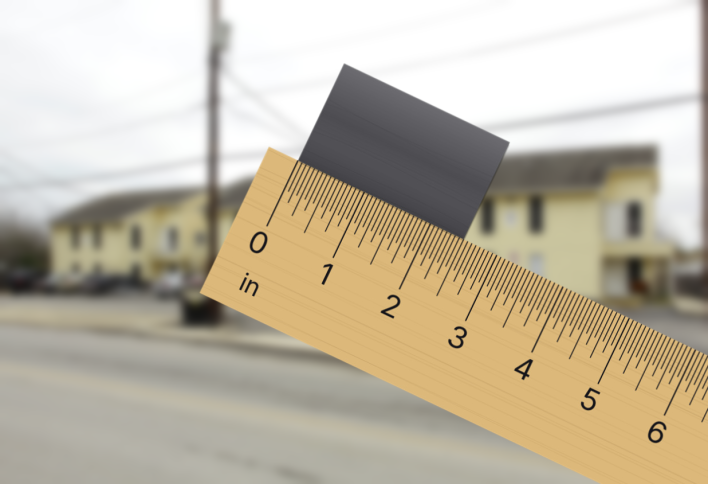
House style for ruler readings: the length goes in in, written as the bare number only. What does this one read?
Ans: 2.5
